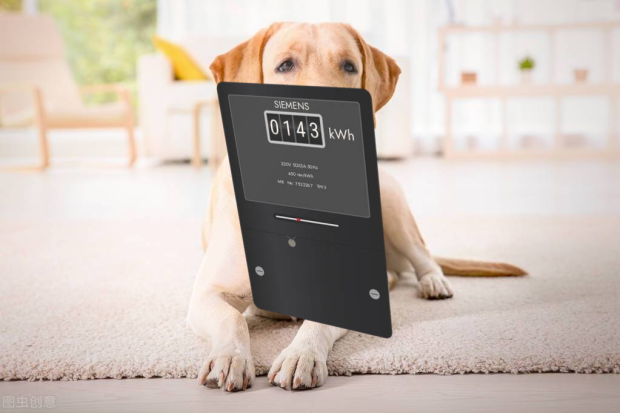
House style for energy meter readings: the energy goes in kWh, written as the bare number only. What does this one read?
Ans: 143
